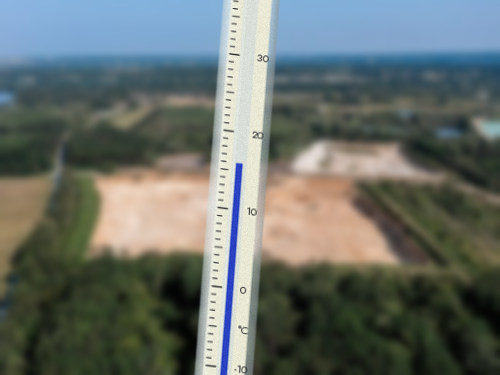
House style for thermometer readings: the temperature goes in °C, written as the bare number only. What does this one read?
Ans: 16
